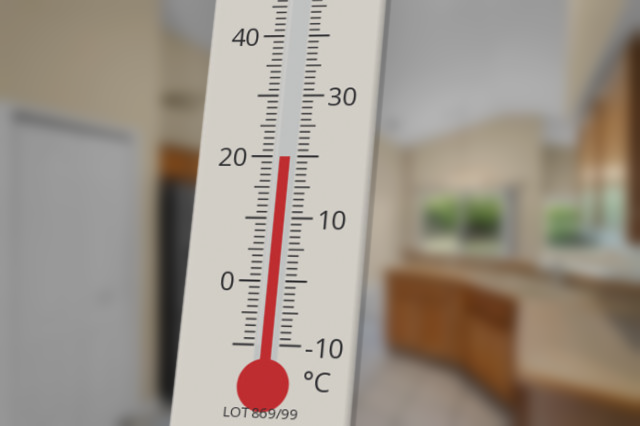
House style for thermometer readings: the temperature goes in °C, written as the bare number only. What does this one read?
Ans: 20
